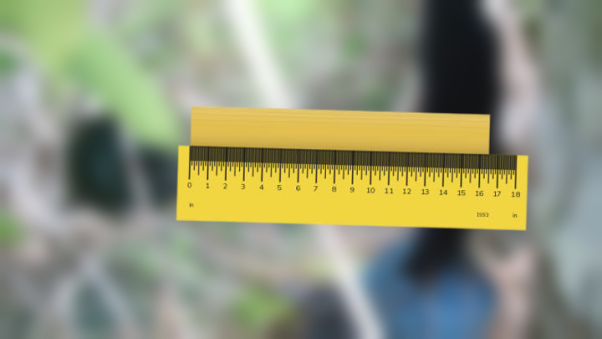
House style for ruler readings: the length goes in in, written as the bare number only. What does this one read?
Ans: 16.5
